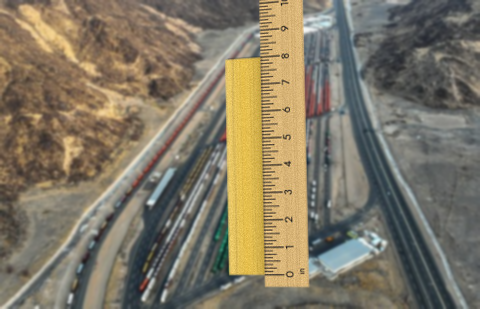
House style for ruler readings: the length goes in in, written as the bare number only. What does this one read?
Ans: 8
